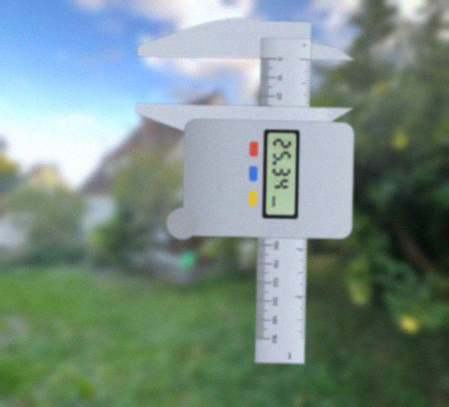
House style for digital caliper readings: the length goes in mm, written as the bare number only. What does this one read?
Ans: 25.34
